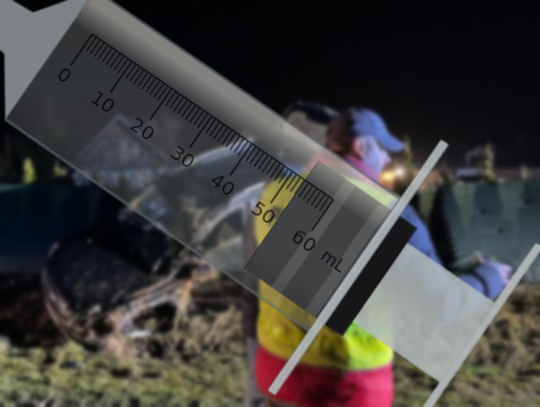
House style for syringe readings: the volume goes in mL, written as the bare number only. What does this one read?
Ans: 53
